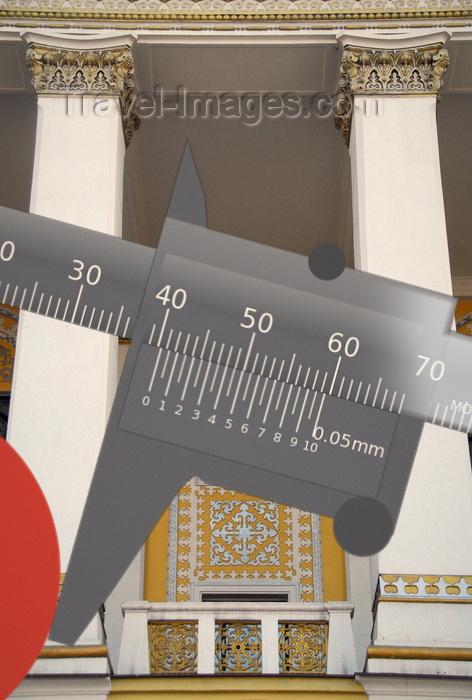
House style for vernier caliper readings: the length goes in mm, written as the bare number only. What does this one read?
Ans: 40.4
